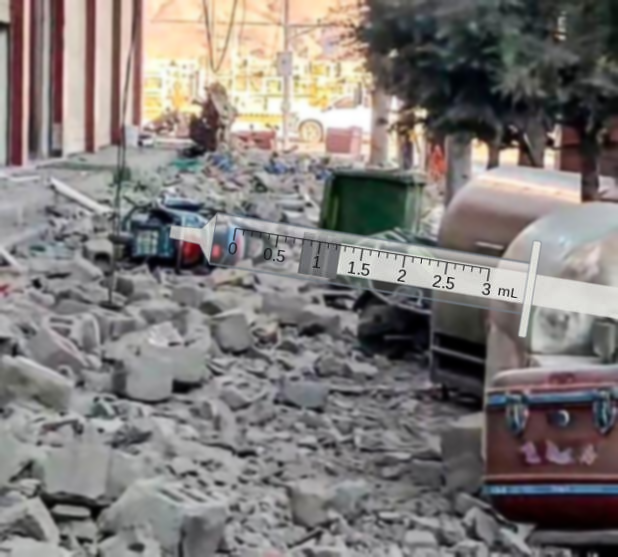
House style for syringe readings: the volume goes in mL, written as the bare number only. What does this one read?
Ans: 0.8
